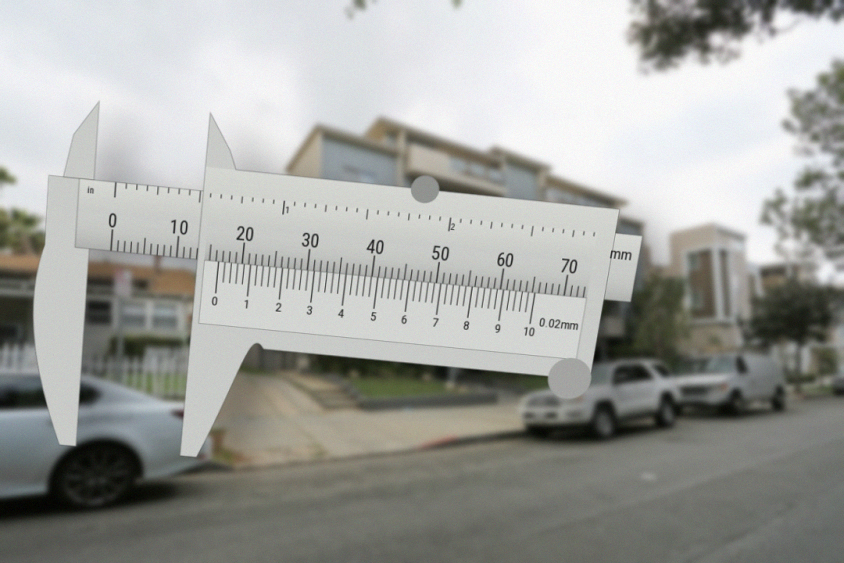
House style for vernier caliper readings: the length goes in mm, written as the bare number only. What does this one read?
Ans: 16.4
